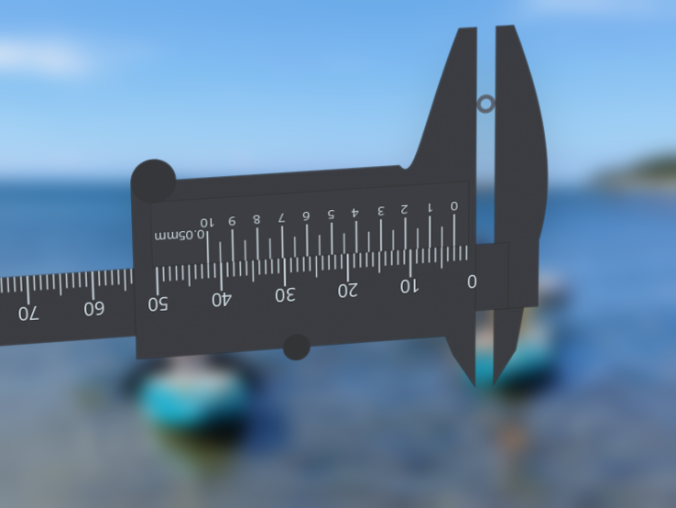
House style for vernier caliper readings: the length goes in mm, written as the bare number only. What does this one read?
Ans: 3.0
